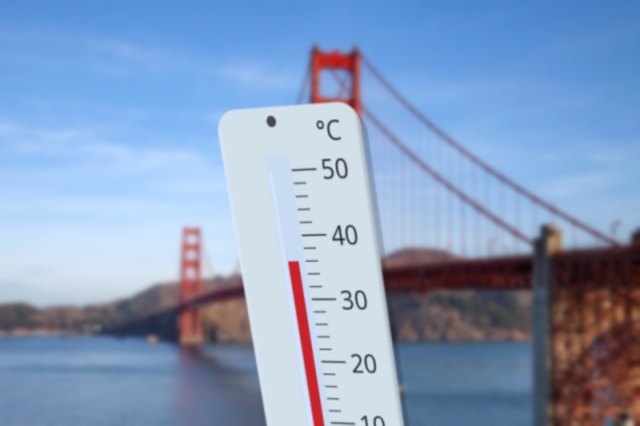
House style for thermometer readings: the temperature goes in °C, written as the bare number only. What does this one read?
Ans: 36
